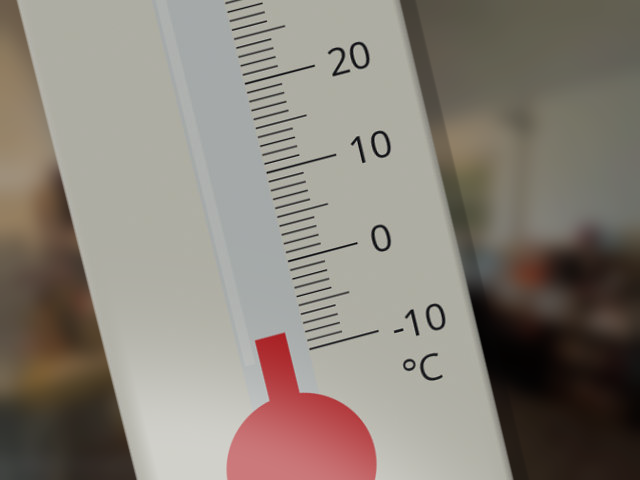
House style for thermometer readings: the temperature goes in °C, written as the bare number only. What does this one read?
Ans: -7.5
